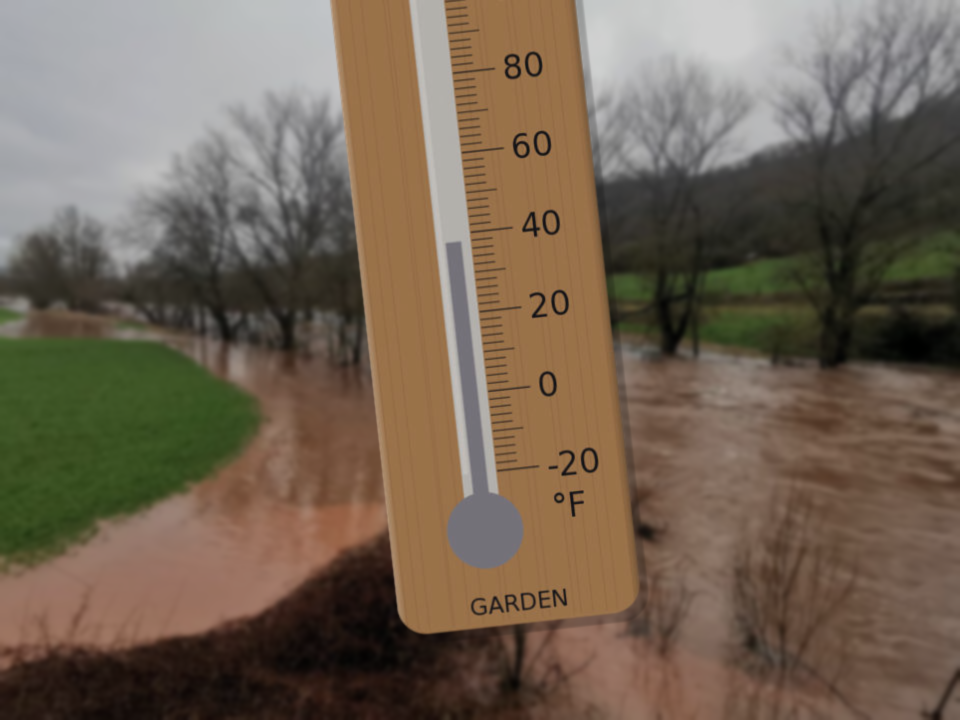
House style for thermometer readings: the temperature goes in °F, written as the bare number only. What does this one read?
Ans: 38
